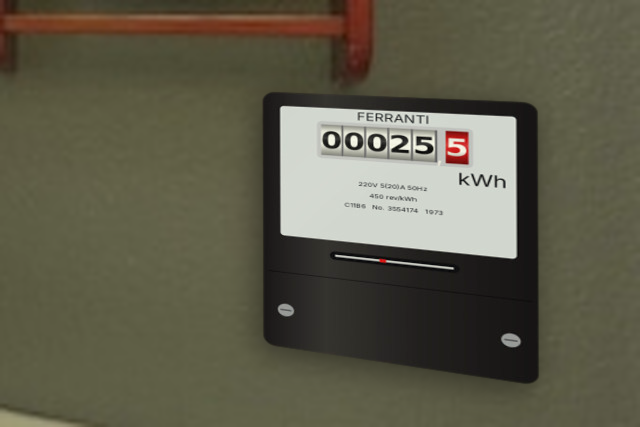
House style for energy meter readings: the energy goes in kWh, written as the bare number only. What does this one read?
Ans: 25.5
